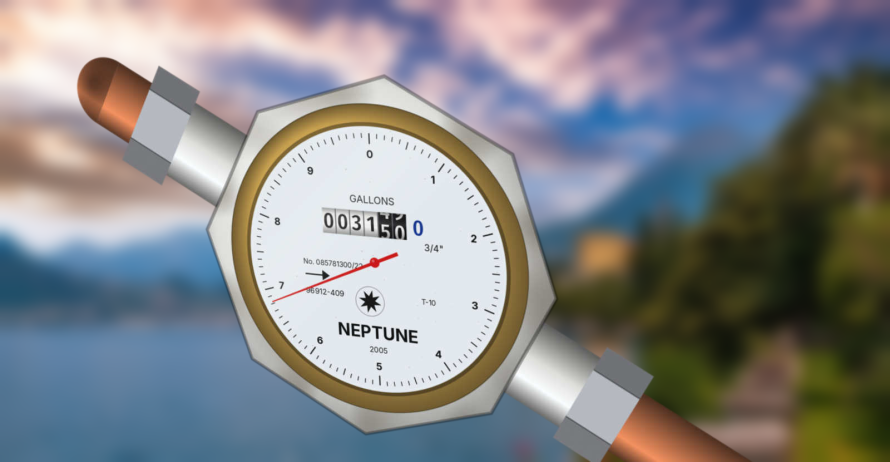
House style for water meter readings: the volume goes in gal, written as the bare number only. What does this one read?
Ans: 31496.8
